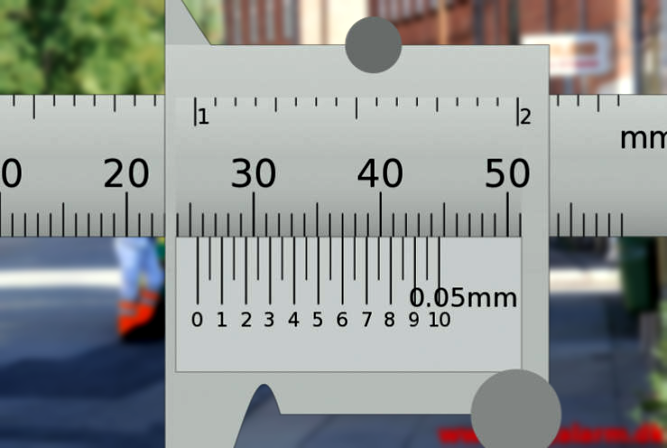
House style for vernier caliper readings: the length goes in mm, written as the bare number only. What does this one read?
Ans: 25.6
